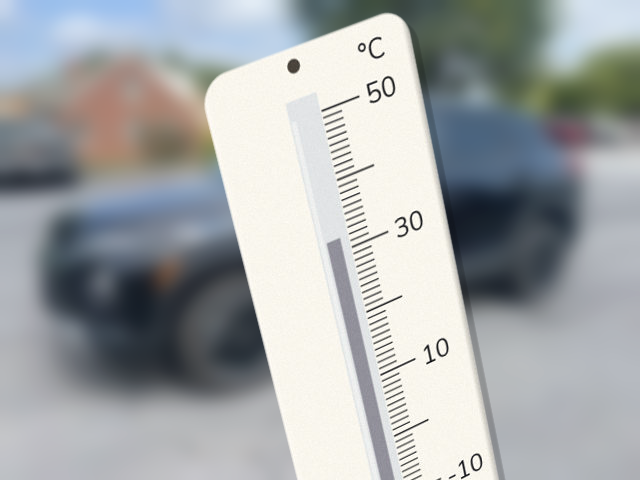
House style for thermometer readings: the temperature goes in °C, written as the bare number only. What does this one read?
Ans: 32
